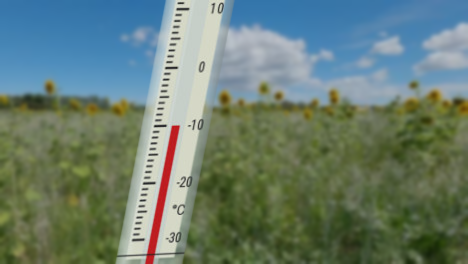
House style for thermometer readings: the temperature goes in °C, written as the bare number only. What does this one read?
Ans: -10
